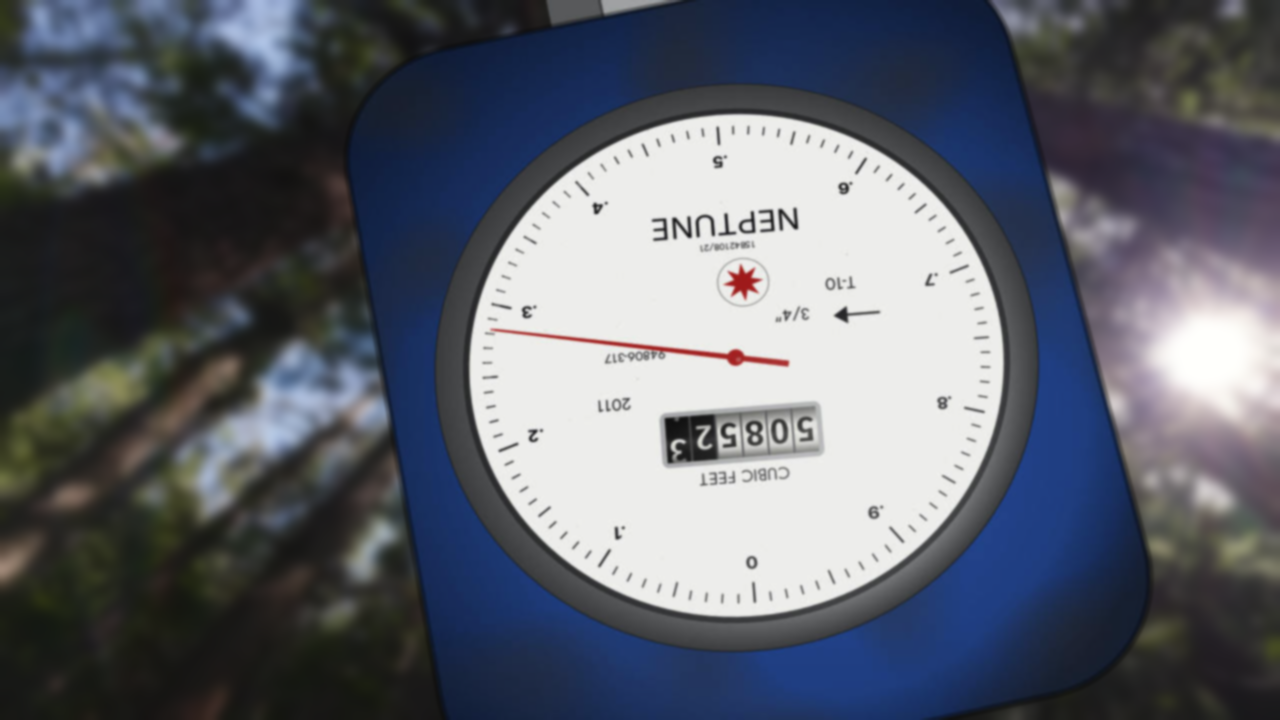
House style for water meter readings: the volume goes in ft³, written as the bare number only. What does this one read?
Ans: 508523.28
